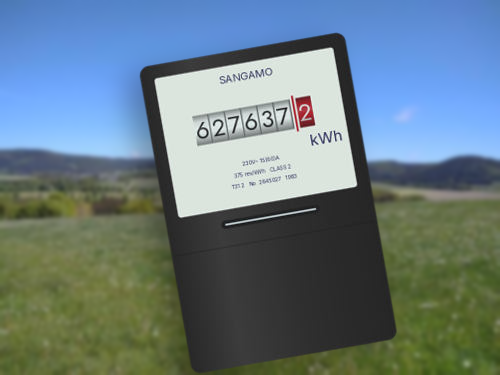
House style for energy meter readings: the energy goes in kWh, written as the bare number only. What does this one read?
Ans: 627637.2
